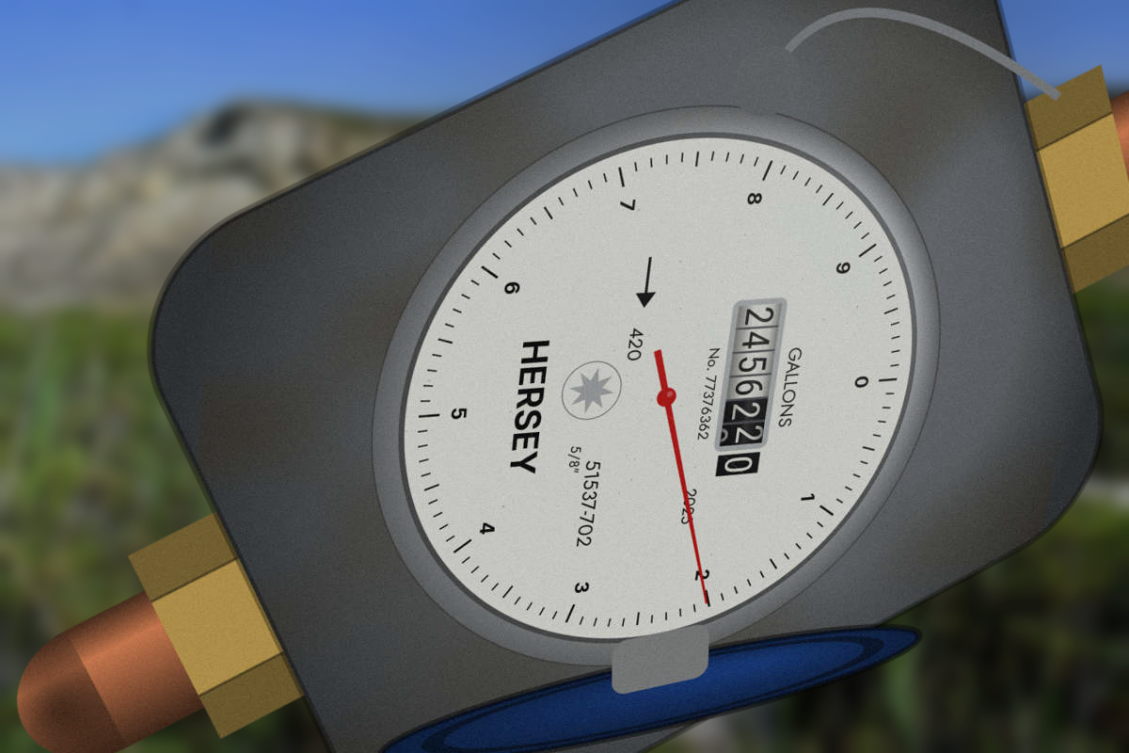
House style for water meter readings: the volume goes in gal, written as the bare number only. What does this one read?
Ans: 2456222.0
